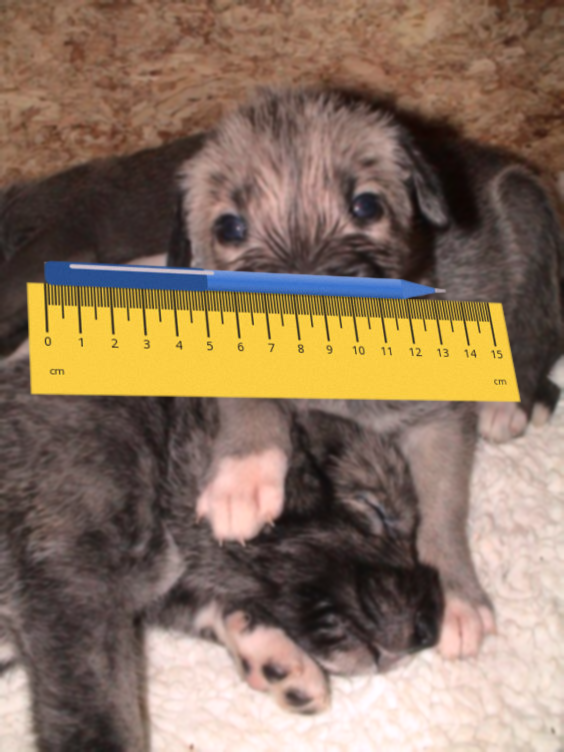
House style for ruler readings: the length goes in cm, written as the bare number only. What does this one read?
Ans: 13.5
